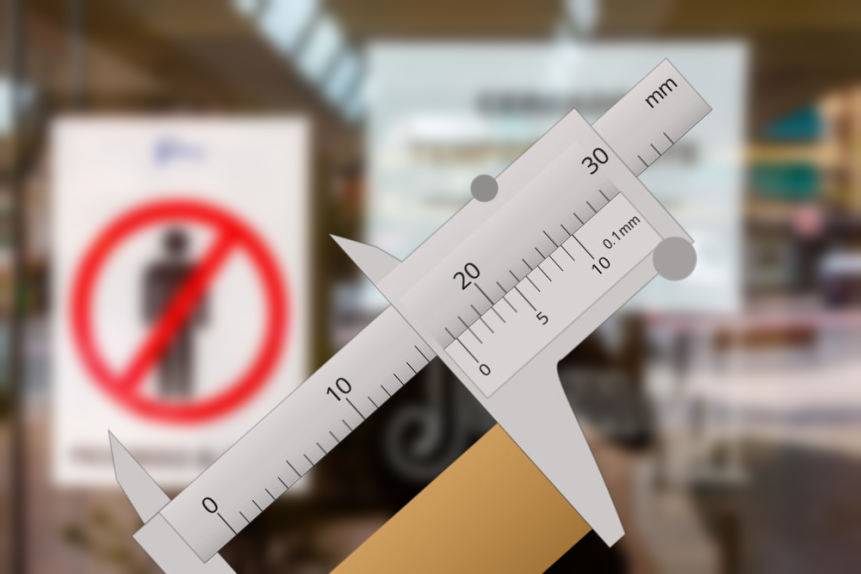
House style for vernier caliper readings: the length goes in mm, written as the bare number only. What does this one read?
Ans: 17.1
